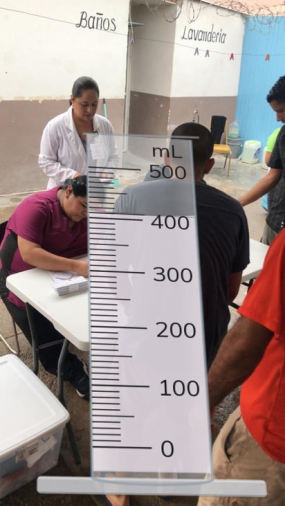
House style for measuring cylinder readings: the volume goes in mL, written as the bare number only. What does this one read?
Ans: 410
